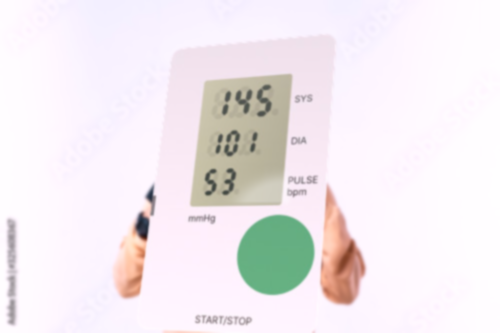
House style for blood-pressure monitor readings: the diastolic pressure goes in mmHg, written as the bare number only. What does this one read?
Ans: 101
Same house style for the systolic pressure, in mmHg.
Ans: 145
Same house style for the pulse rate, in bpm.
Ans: 53
